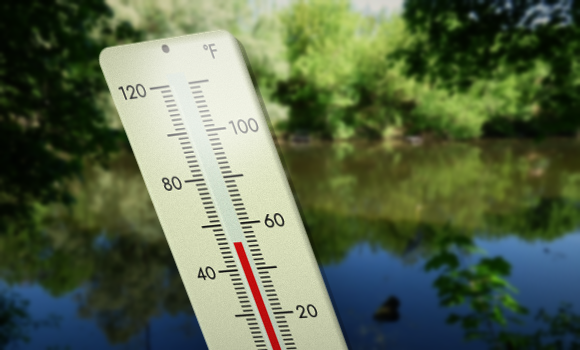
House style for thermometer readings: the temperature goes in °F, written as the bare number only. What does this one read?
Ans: 52
